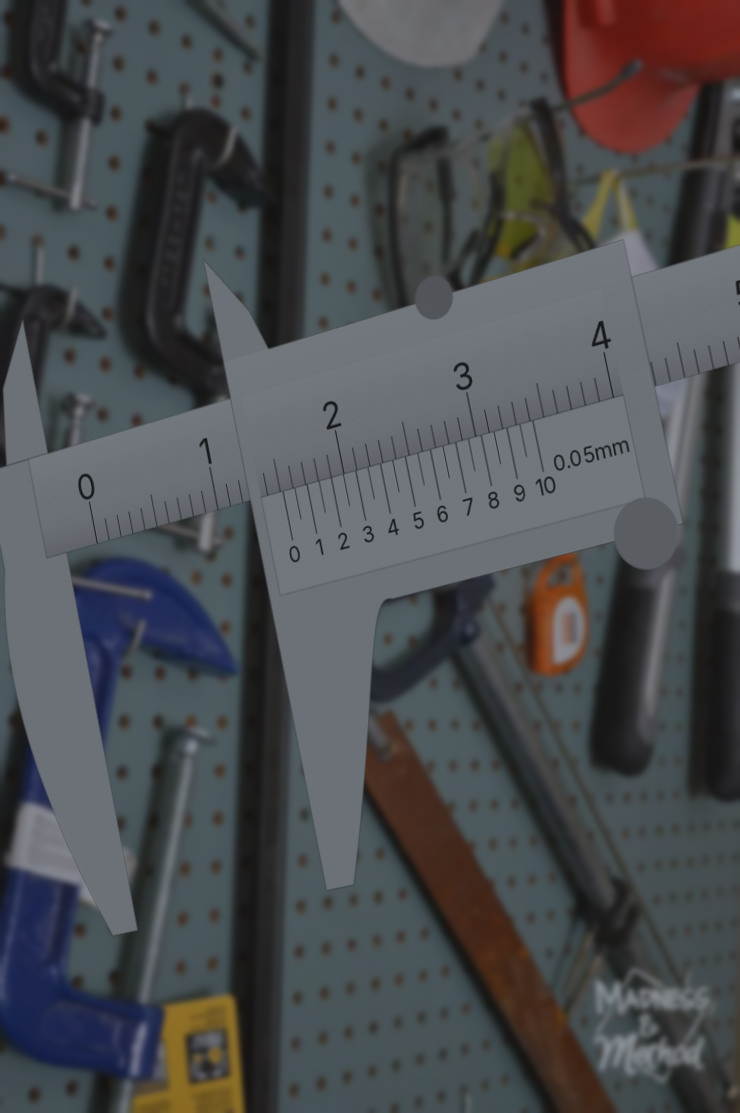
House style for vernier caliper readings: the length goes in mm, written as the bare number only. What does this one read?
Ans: 15.2
